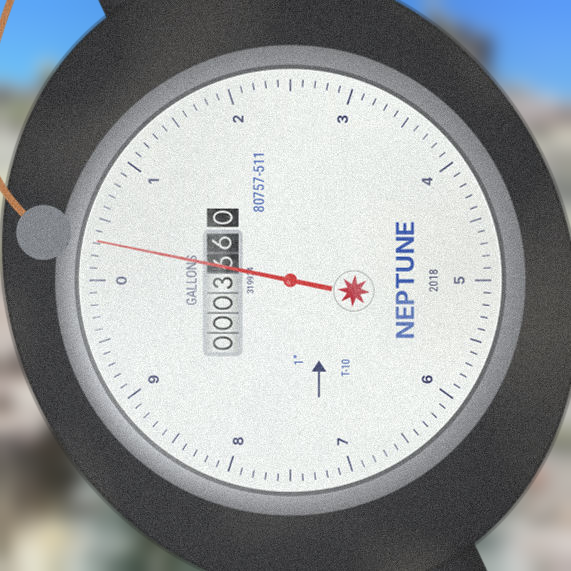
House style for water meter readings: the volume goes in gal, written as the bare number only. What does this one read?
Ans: 3660.3
